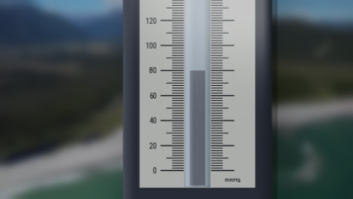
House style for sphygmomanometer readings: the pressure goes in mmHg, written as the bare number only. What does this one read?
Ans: 80
